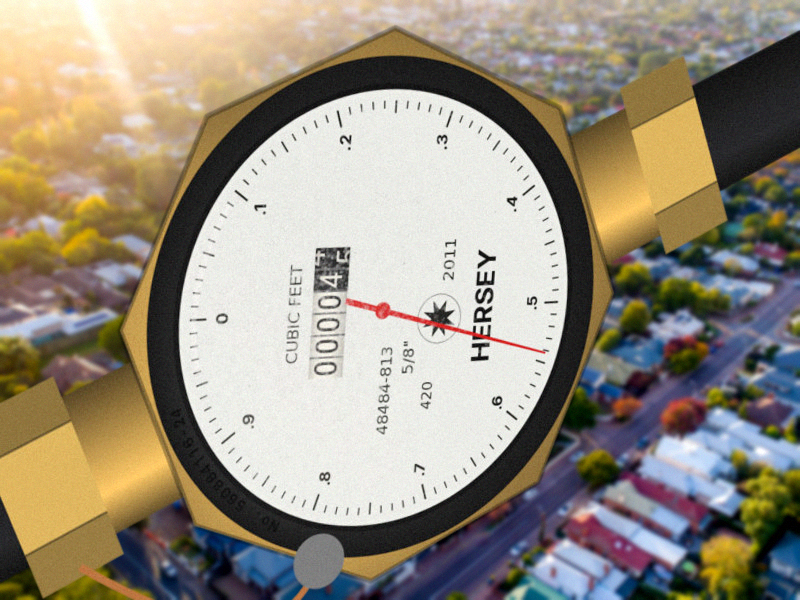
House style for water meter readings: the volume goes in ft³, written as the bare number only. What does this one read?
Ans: 44.54
